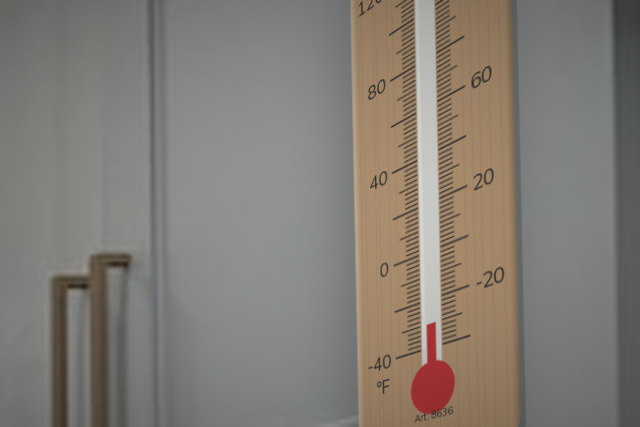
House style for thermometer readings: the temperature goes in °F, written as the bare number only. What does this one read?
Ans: -30
